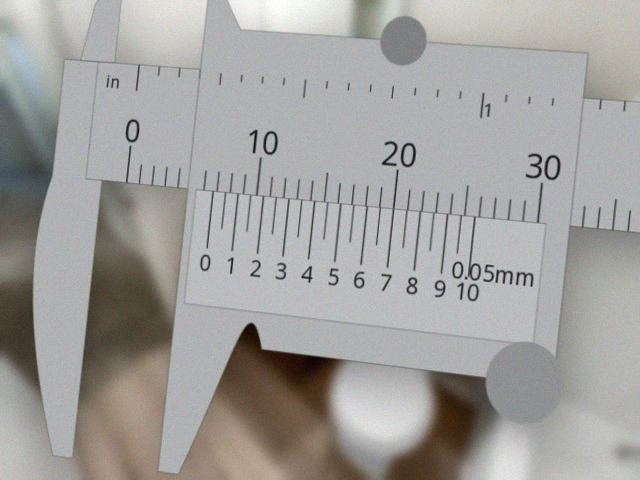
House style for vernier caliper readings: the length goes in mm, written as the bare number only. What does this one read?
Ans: 6.7
